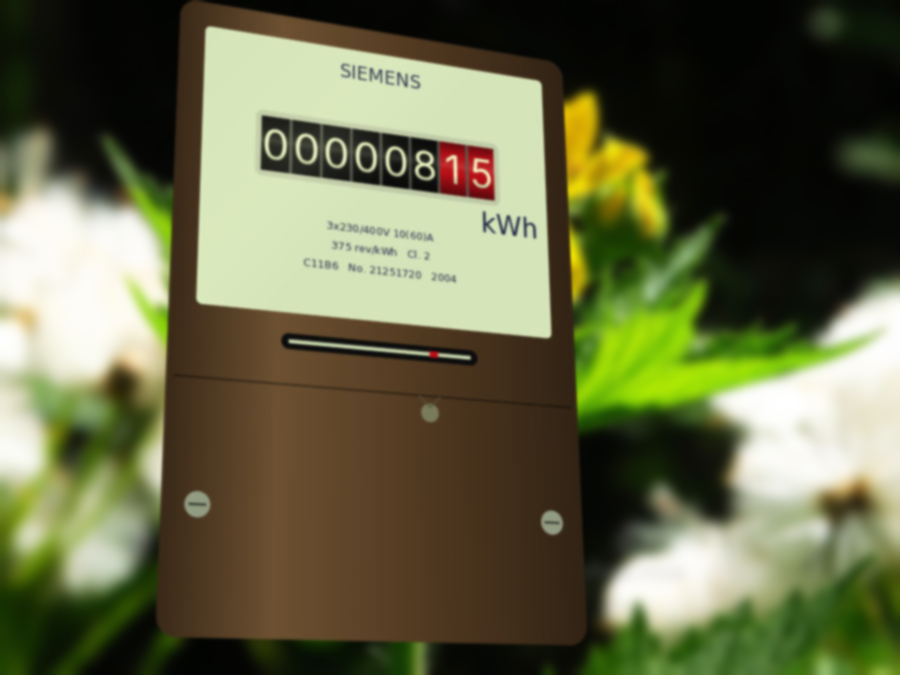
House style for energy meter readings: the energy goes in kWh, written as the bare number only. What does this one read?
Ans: 8.15
